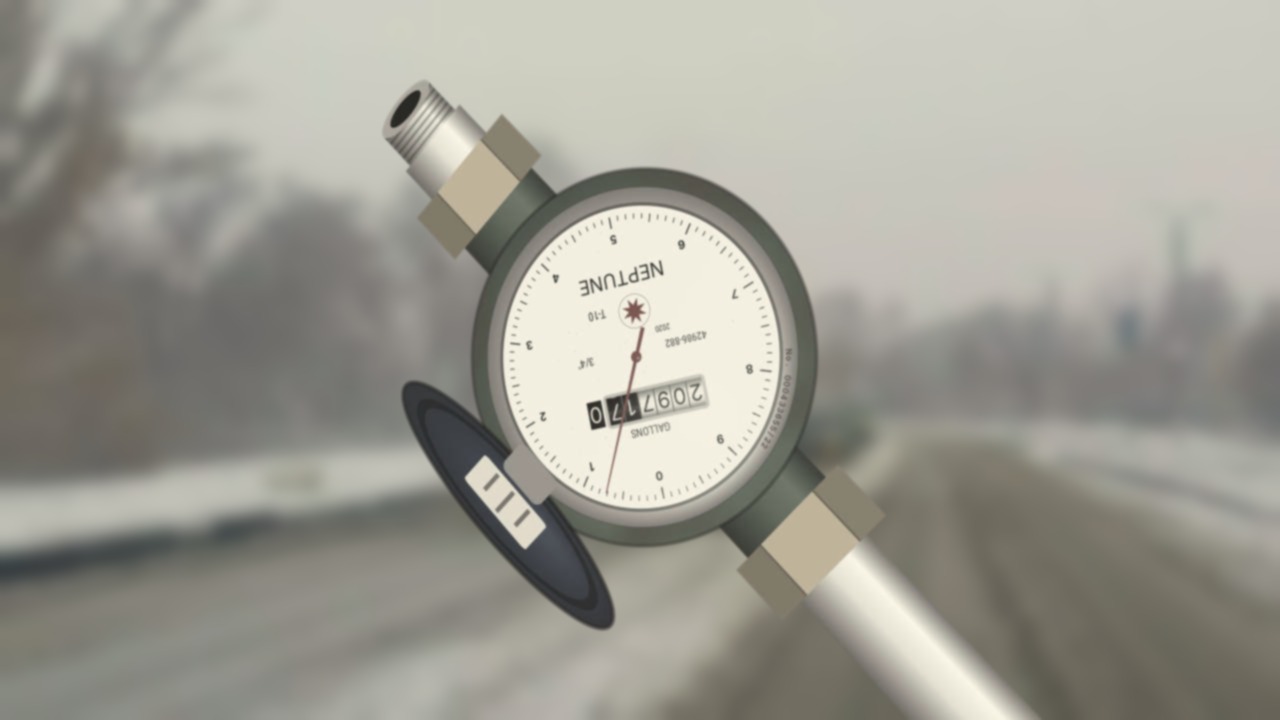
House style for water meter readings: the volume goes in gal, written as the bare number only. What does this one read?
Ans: 2097170.7
